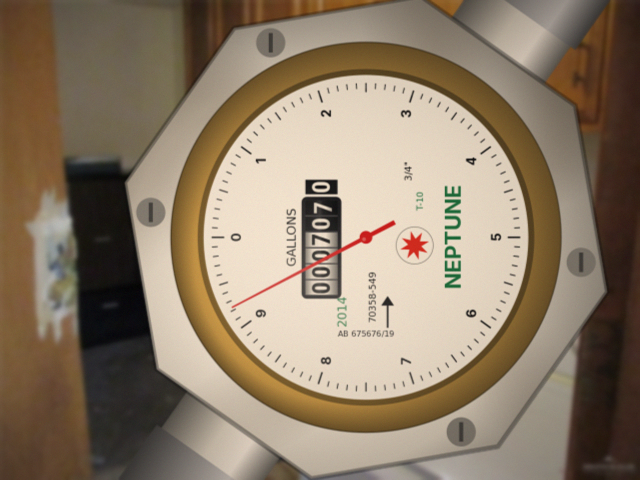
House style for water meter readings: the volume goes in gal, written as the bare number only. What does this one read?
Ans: 7069.2
